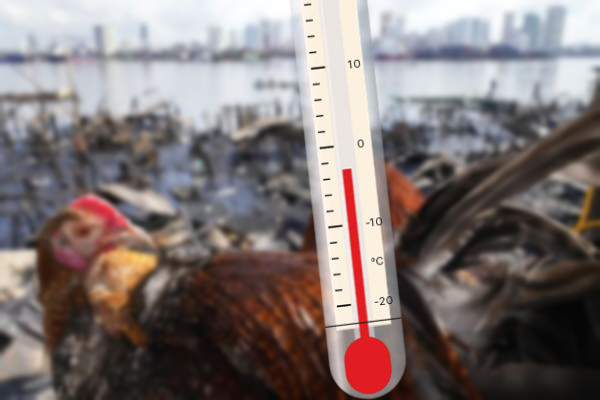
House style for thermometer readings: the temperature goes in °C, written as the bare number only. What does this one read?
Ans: -3
